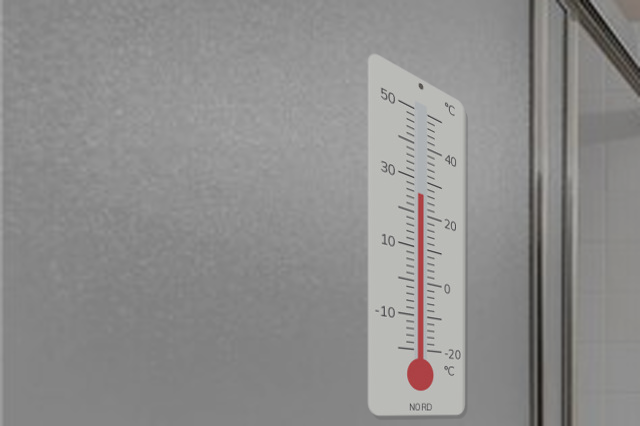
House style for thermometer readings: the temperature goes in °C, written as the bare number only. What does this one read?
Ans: 26
